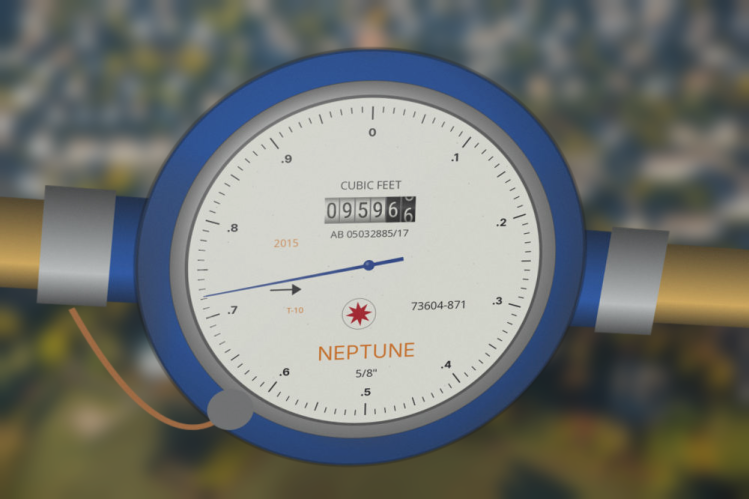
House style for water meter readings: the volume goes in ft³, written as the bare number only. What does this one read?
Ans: 95965.72
